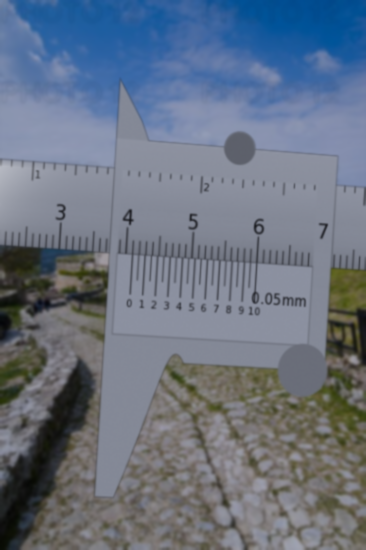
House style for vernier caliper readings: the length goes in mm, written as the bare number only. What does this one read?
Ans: 41.0
